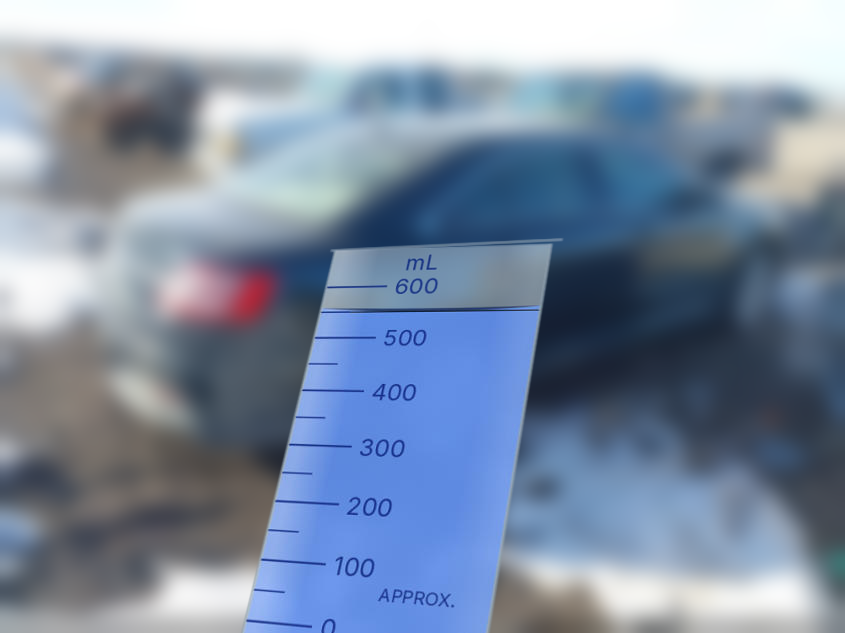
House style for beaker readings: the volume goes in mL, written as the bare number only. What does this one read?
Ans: 550
